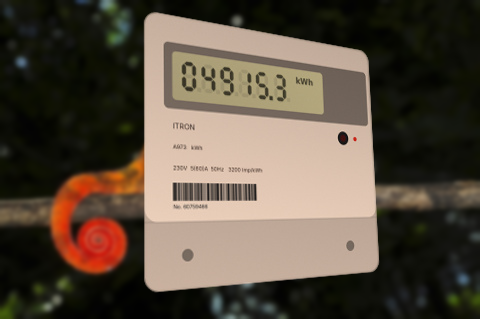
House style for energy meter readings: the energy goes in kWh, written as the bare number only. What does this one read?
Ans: 4915.3
